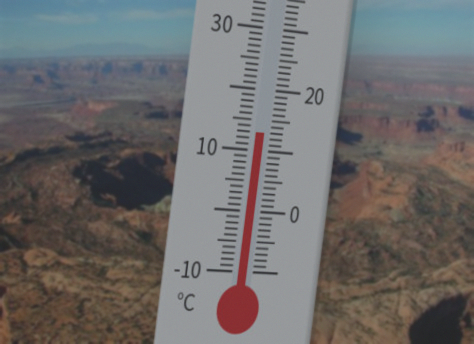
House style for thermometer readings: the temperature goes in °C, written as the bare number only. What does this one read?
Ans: 13
